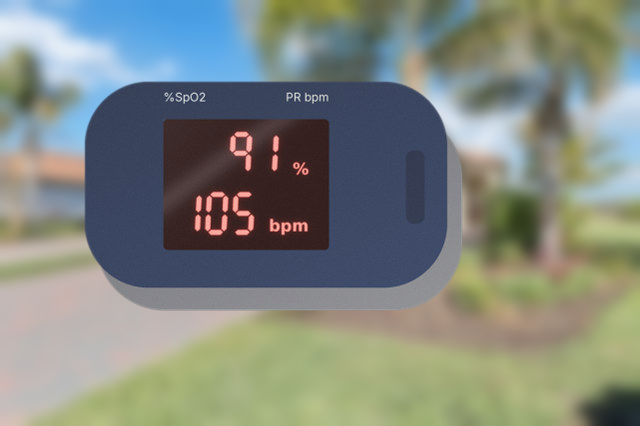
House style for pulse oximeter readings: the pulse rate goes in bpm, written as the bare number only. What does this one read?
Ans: 105
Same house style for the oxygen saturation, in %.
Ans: 91
